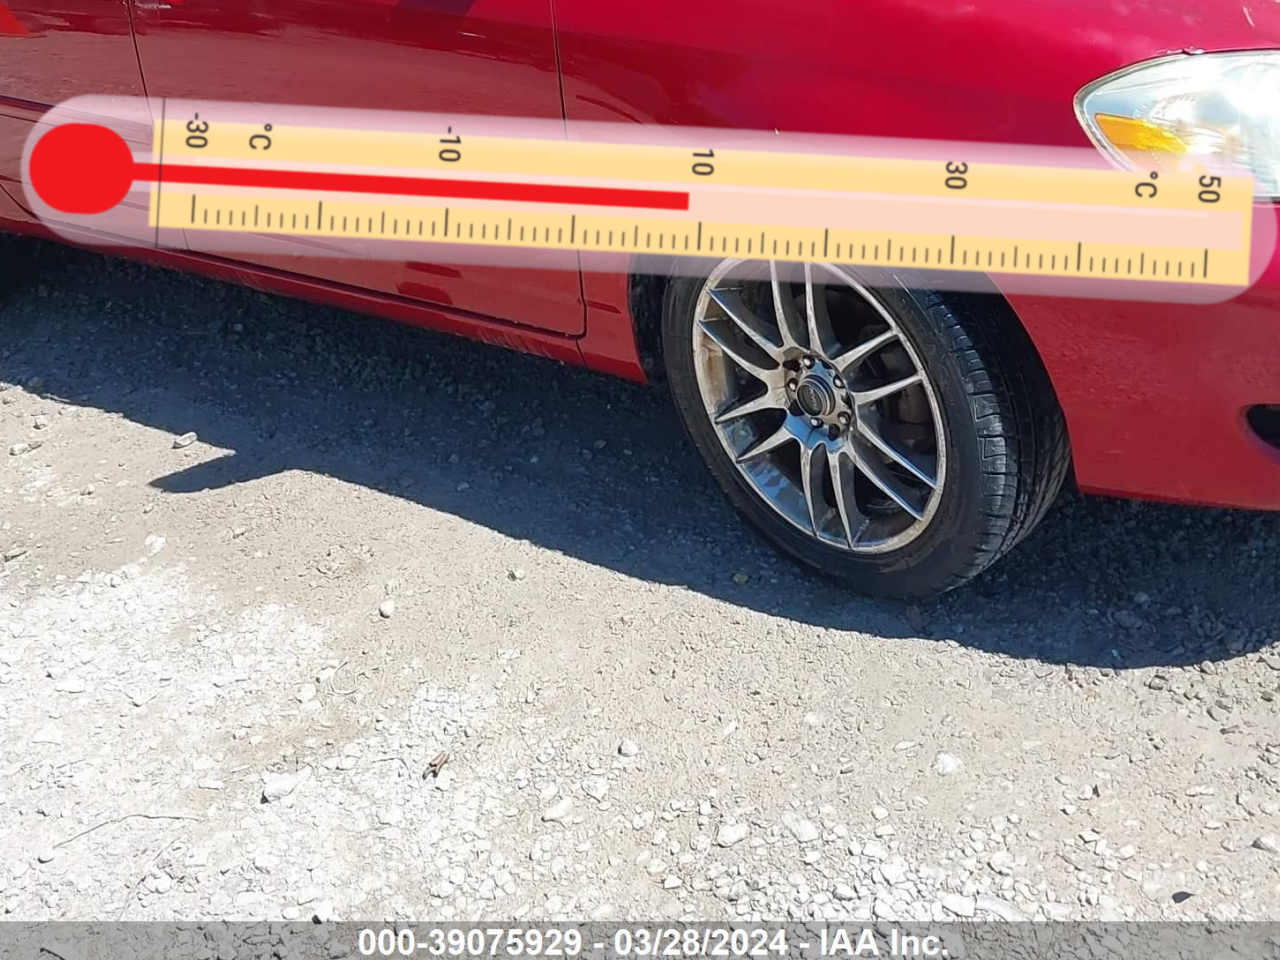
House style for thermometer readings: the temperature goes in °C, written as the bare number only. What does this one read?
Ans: 9
